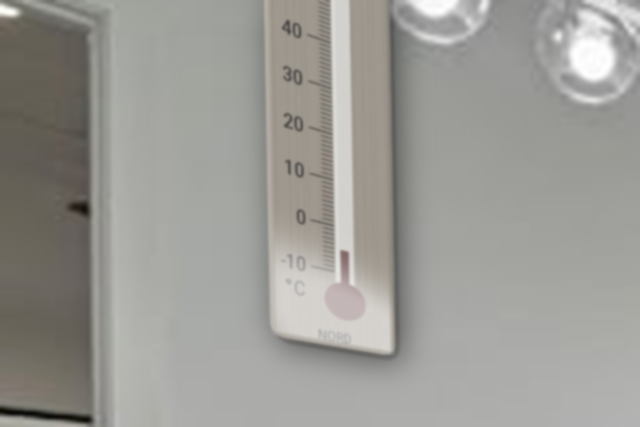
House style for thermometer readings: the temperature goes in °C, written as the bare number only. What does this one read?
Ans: -5
